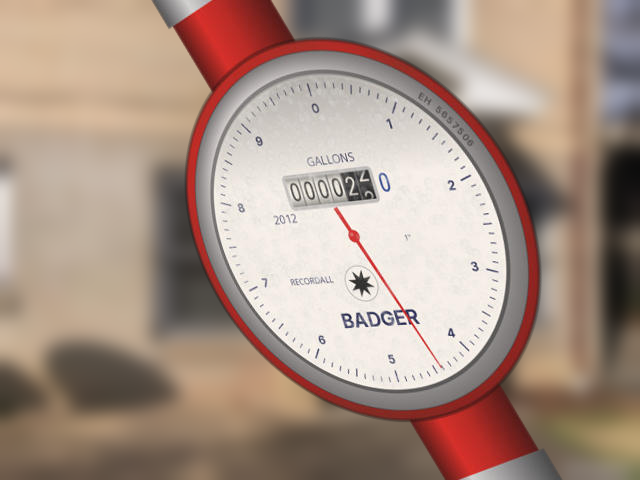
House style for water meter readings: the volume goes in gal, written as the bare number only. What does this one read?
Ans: 224.4
